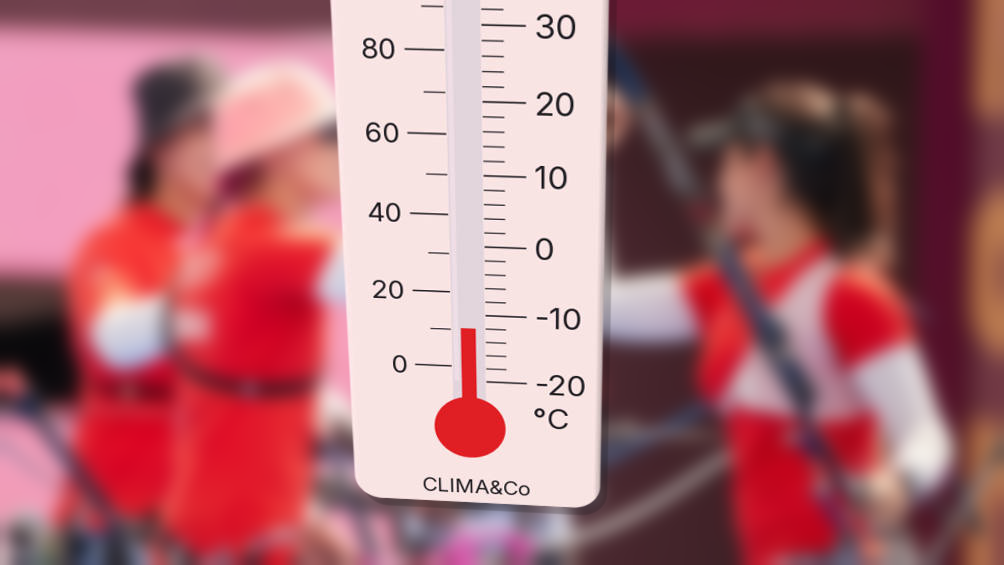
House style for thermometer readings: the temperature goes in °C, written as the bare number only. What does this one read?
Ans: -12
